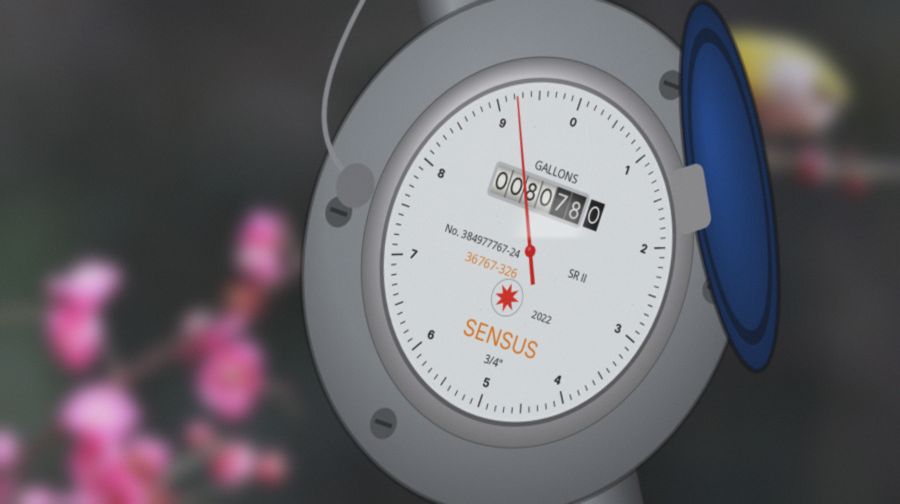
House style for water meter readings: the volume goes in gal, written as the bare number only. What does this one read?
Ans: 80779.2
